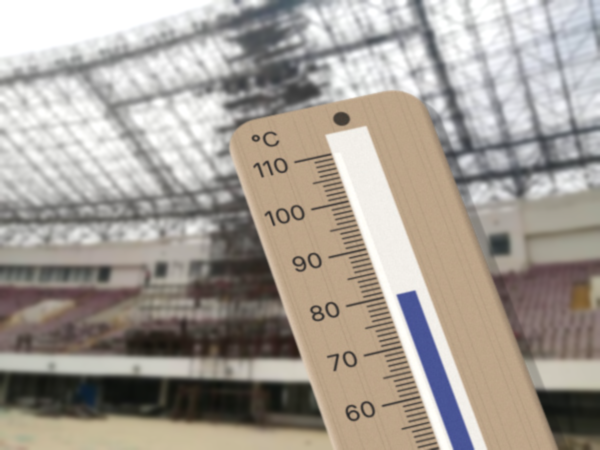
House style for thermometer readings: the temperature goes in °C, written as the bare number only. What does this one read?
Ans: 80
